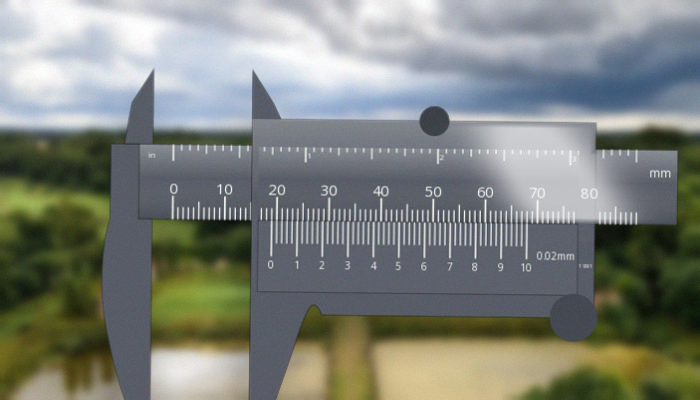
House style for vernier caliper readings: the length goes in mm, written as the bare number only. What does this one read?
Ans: 19.0
